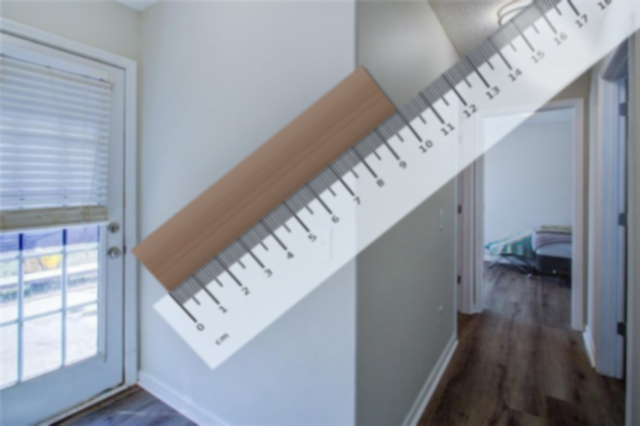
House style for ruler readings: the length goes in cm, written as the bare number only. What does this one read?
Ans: 10
